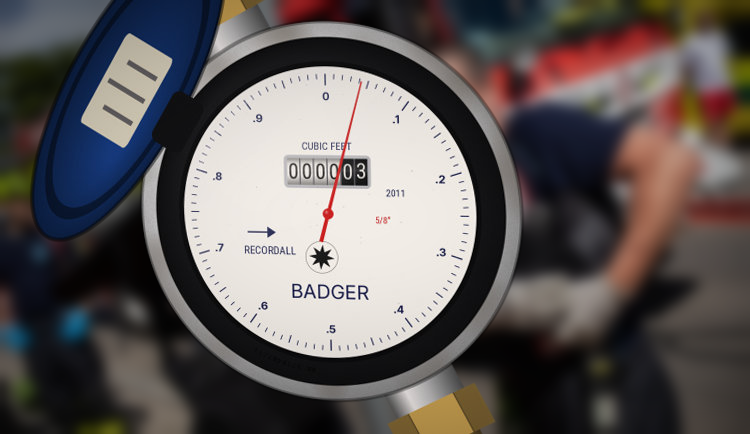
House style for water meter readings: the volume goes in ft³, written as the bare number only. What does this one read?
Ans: 3.04
